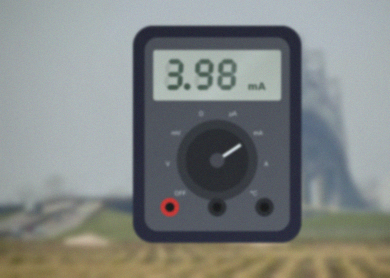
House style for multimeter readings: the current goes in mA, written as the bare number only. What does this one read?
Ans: 3.98
